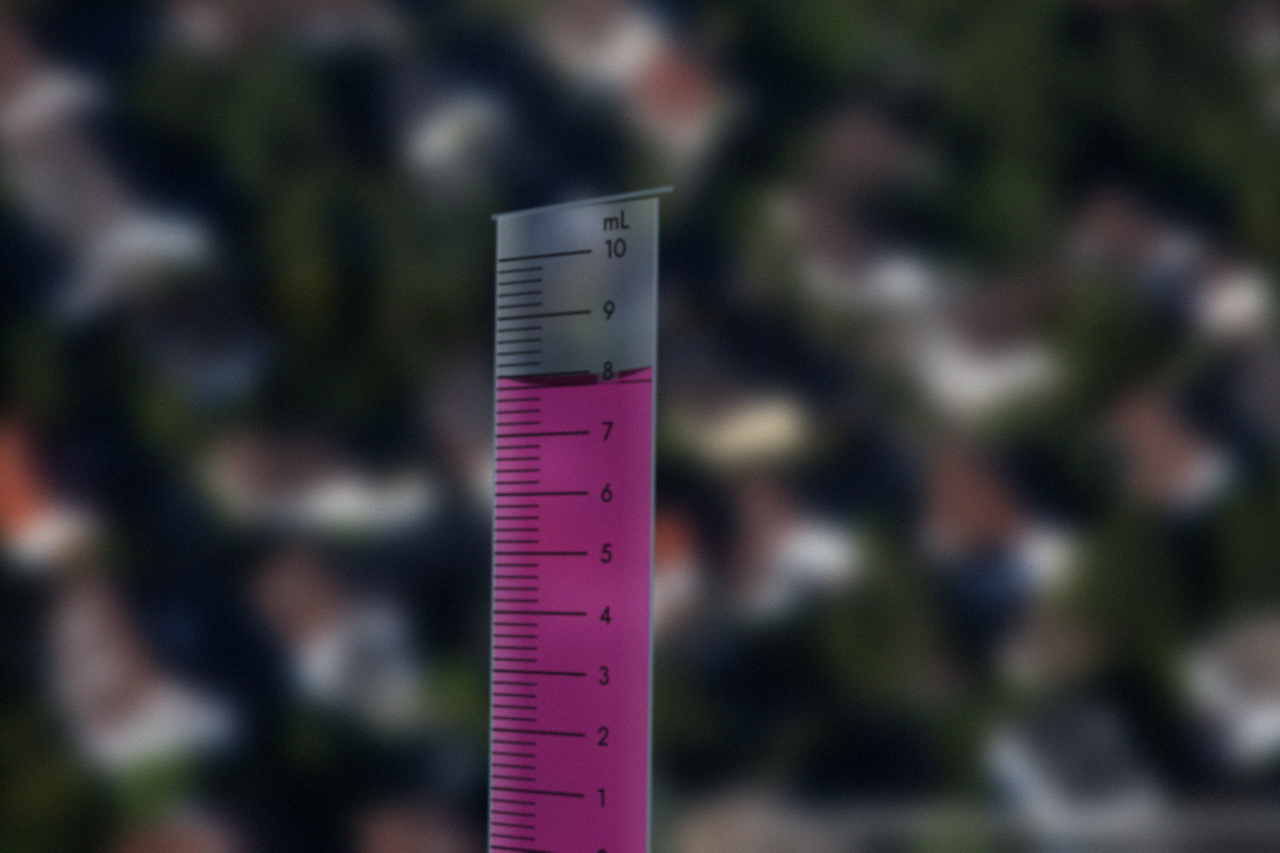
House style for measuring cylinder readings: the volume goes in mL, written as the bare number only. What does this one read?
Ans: 7.8
